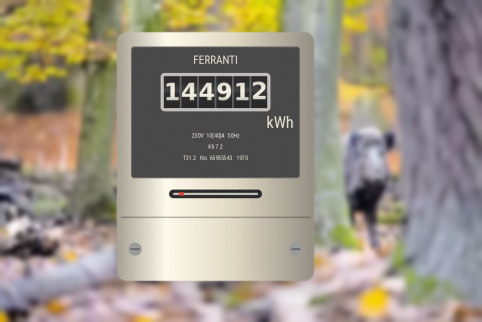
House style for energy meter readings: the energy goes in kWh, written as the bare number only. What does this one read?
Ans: 144912
